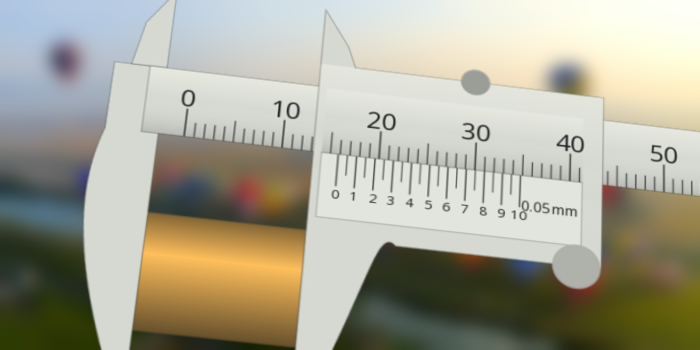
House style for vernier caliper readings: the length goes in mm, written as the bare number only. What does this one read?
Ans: 15.8
